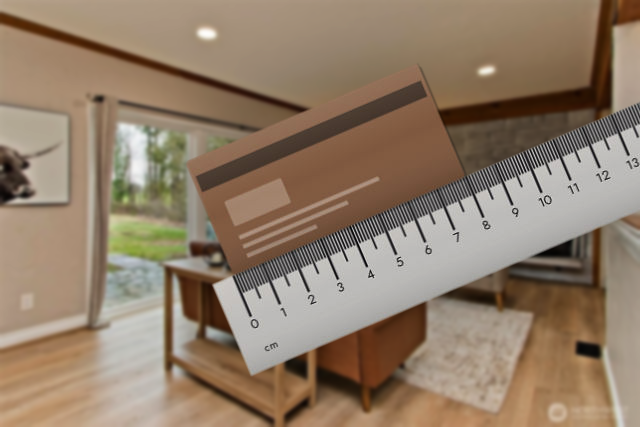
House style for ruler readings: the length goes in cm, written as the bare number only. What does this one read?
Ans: 8
